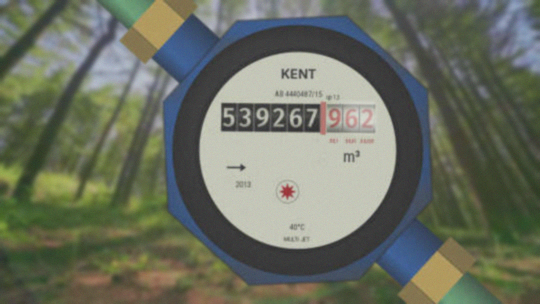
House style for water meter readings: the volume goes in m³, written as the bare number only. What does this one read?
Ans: 539267.962
